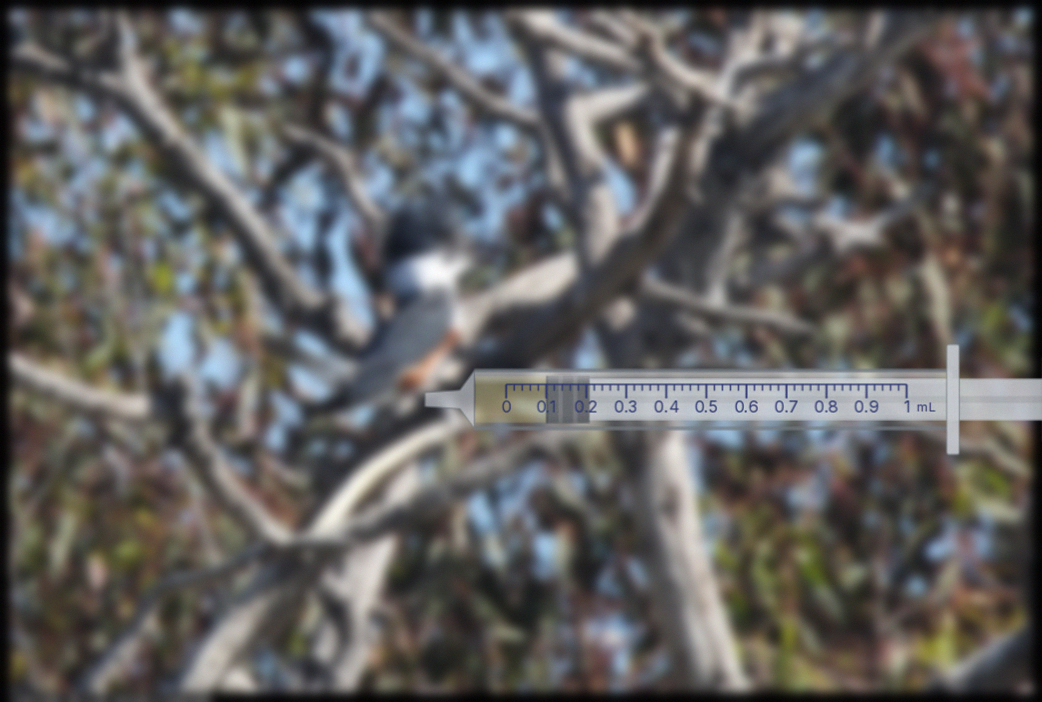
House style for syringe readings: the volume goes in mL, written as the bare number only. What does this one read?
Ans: 0.1
